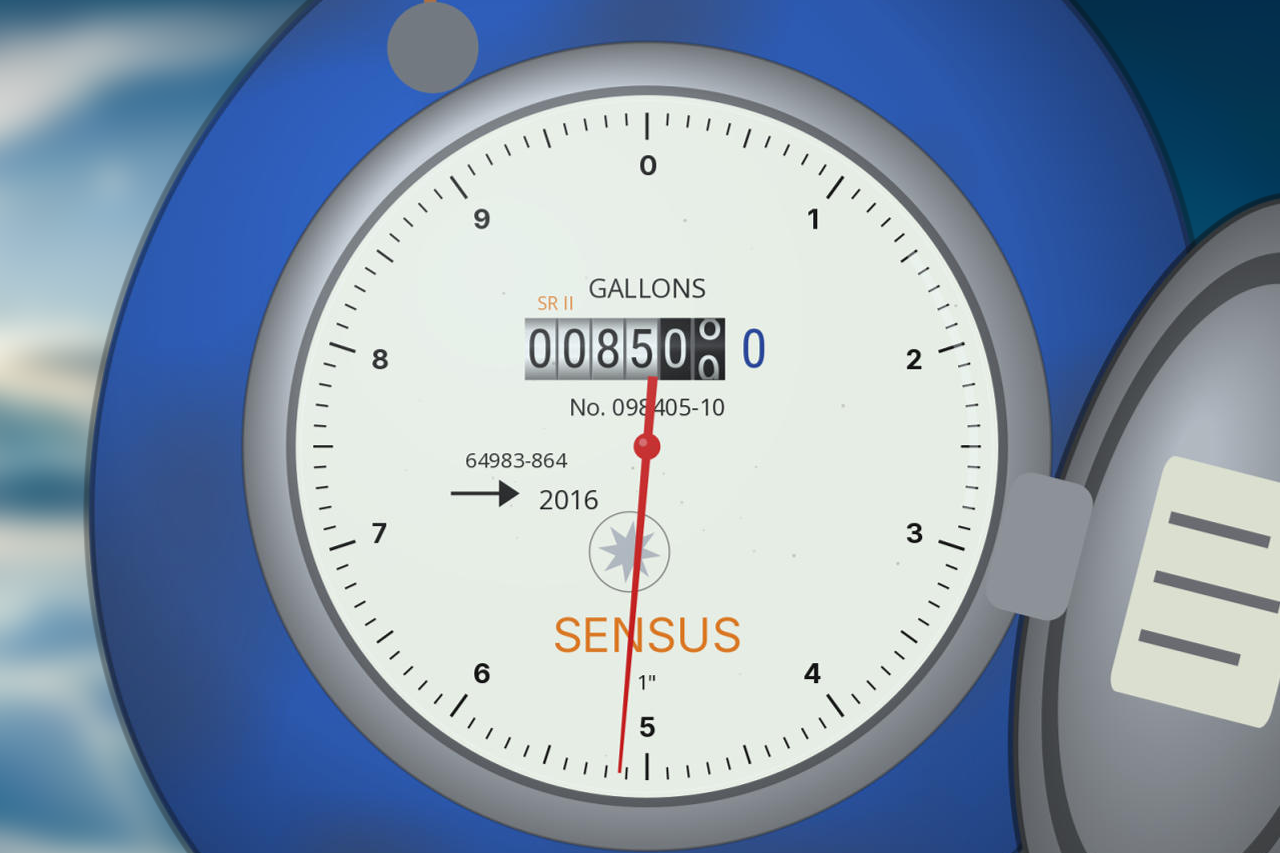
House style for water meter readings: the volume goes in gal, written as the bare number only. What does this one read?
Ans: 85085.1
